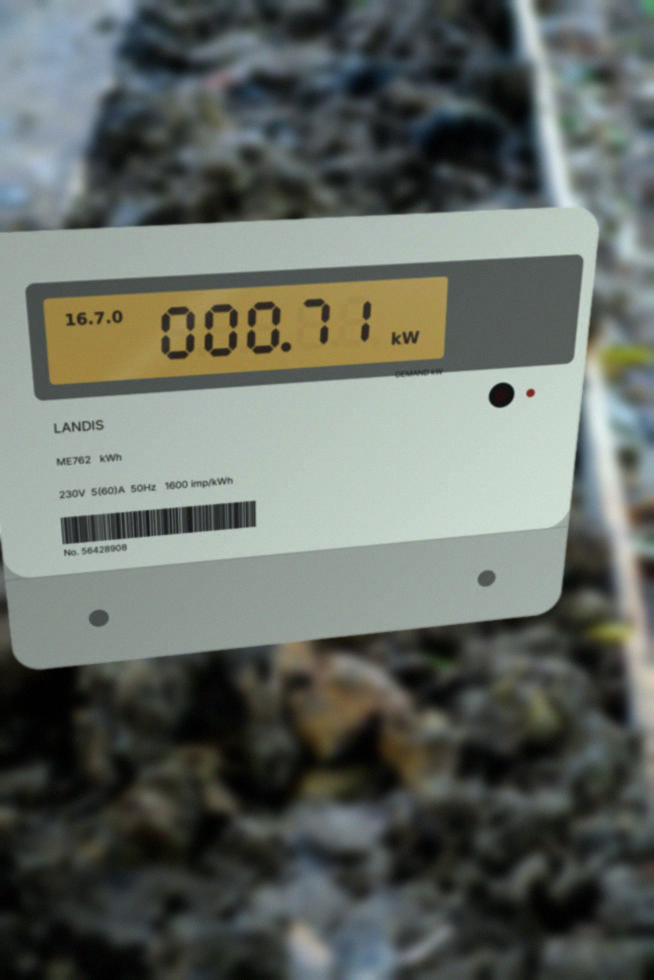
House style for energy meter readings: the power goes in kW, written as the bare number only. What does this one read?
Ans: 0.71
